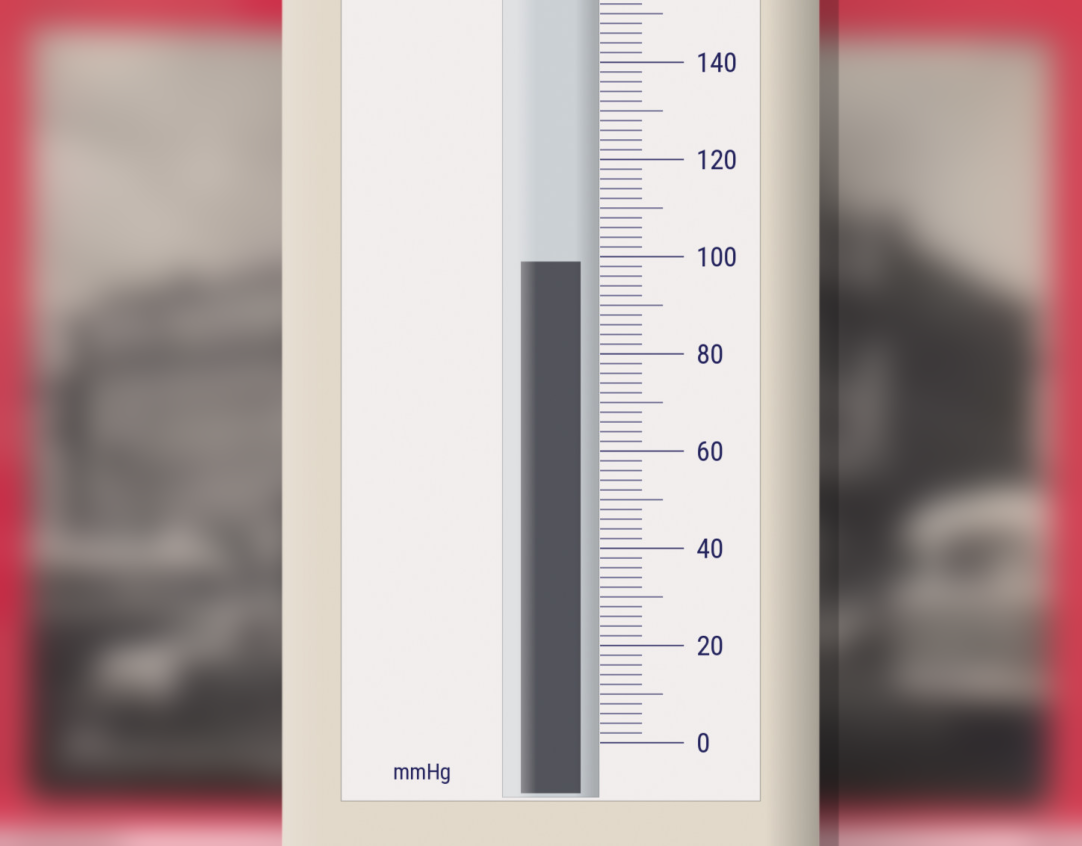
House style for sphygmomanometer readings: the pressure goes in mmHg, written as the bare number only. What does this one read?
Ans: 99
